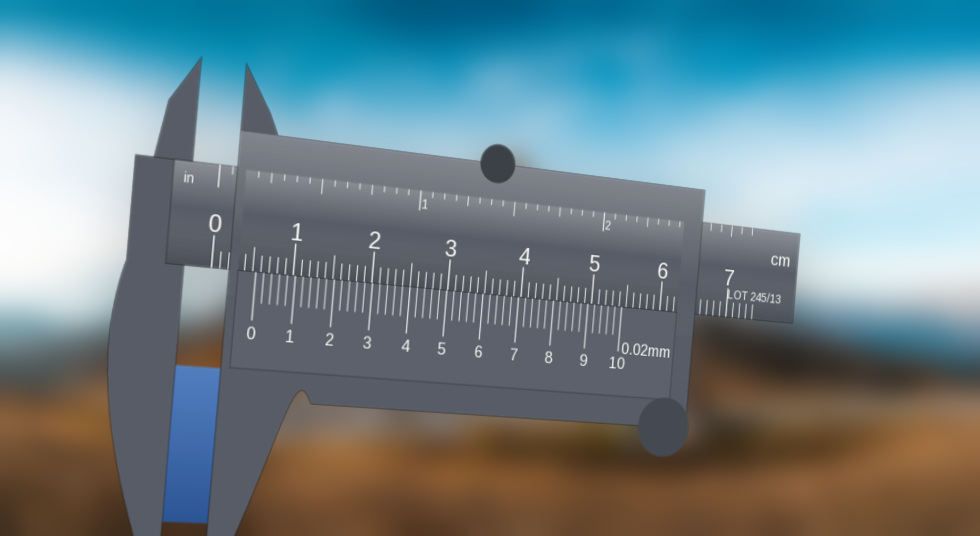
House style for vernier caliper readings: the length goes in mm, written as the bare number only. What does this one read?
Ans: 5.4
